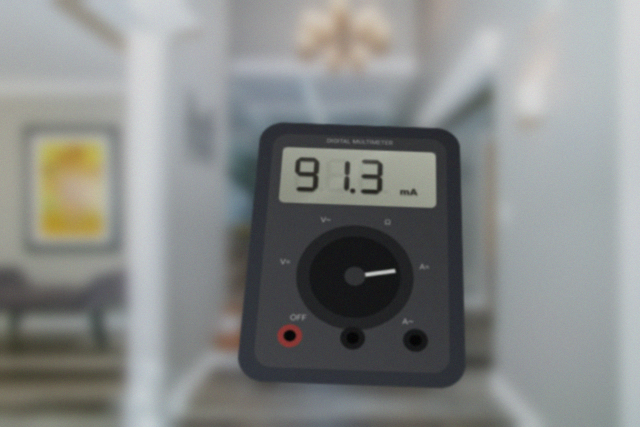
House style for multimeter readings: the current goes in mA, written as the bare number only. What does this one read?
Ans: 91.3
